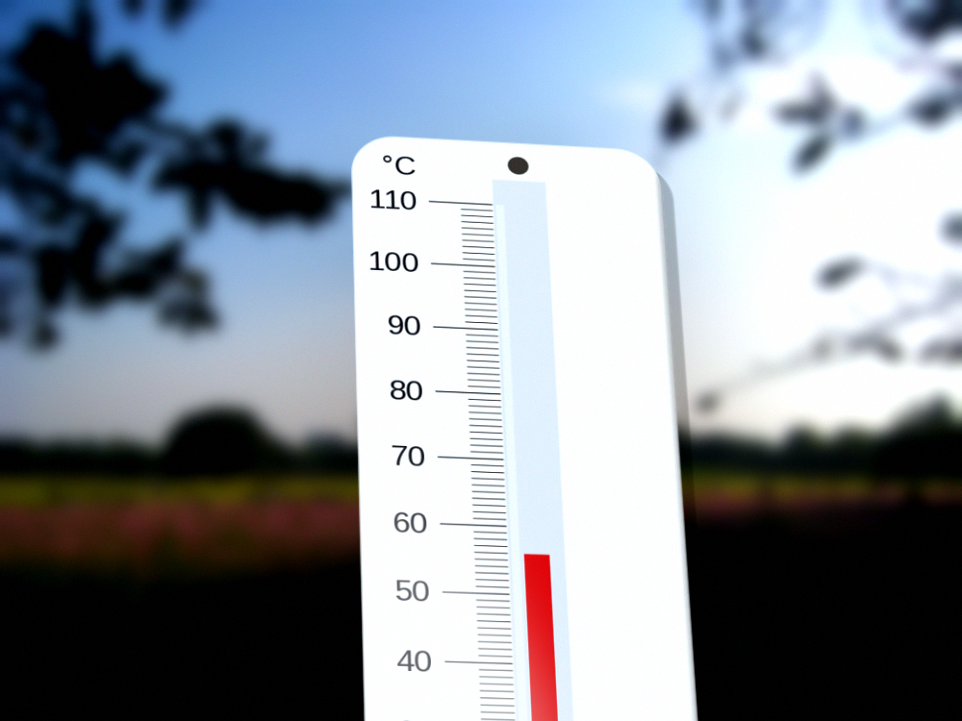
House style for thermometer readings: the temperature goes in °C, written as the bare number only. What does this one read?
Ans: 56
